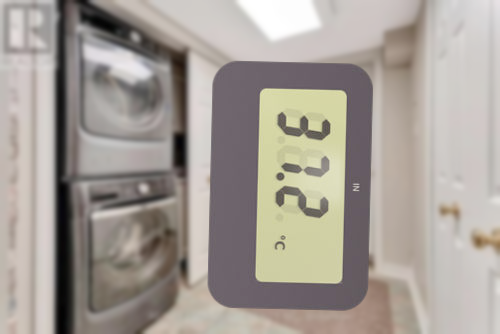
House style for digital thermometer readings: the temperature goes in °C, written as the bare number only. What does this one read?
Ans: 37.2
